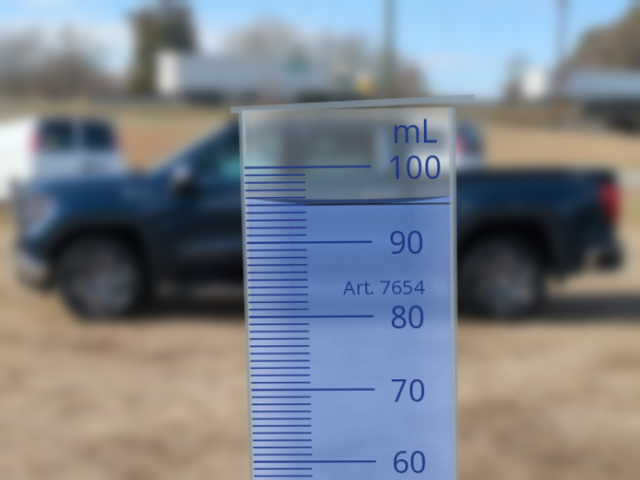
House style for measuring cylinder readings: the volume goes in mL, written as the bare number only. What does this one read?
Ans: 95
